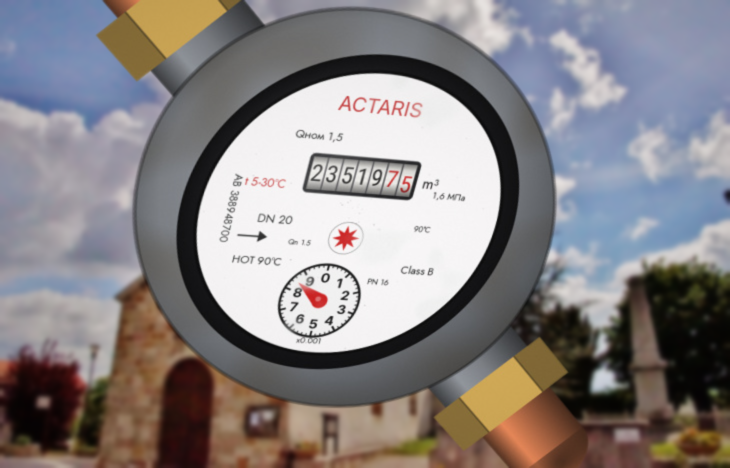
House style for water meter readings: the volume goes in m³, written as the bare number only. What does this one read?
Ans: 23519.748
